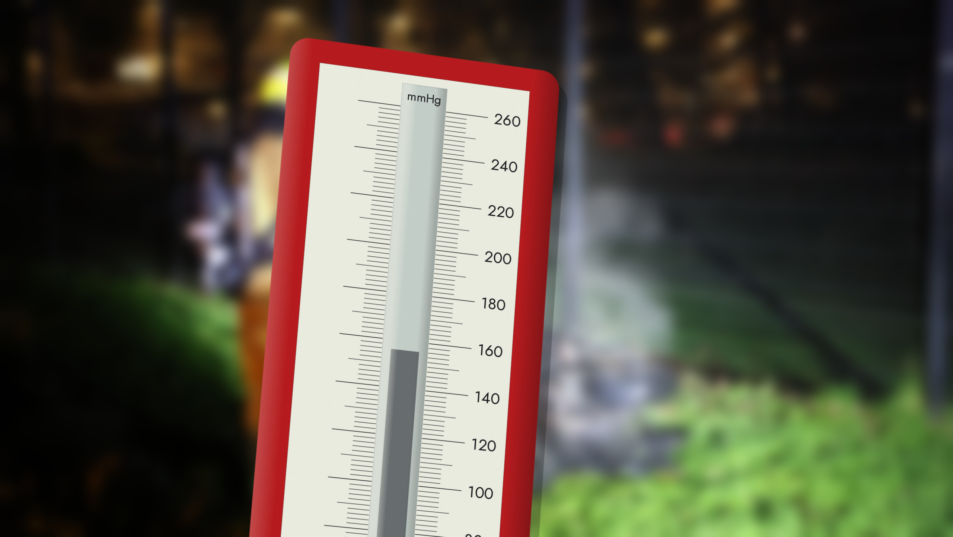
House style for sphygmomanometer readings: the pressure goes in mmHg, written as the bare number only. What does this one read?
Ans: 156
